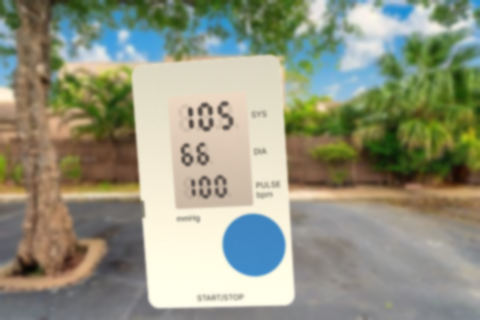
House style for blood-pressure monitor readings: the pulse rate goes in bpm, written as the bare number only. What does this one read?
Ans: 100
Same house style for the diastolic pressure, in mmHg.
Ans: 66
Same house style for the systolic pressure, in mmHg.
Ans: 105
